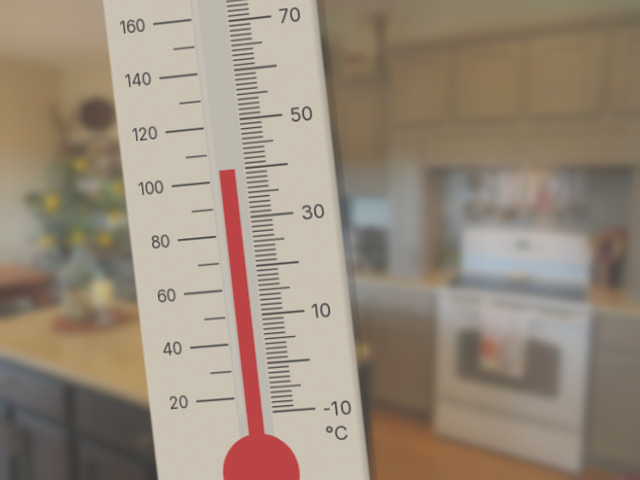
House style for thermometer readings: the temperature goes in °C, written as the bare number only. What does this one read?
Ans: 40
